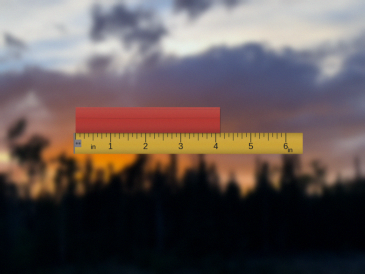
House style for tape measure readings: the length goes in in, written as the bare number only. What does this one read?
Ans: 4.125
